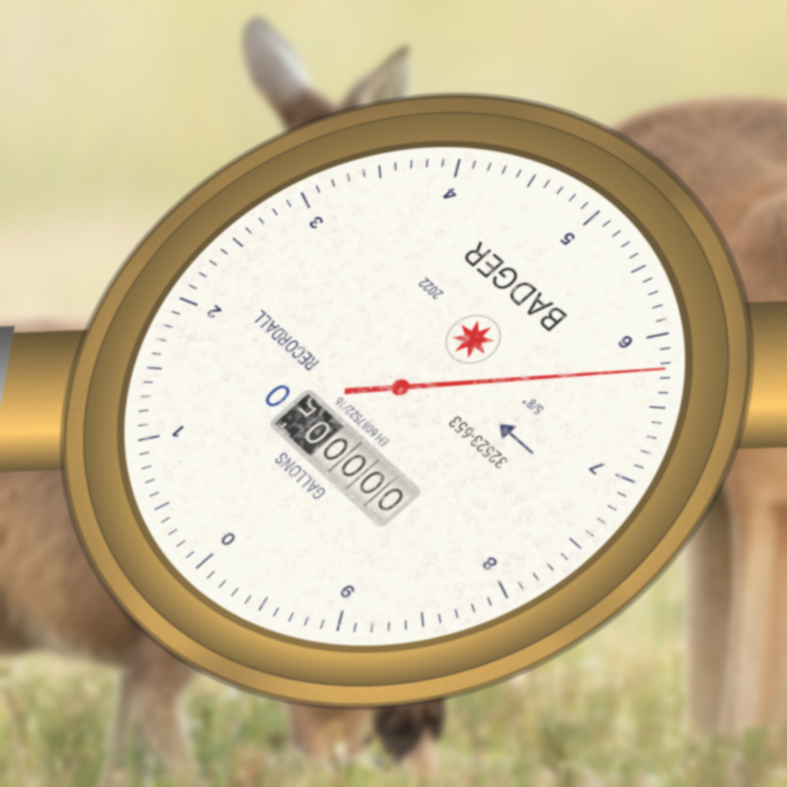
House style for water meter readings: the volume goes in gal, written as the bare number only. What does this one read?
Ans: 46.2
